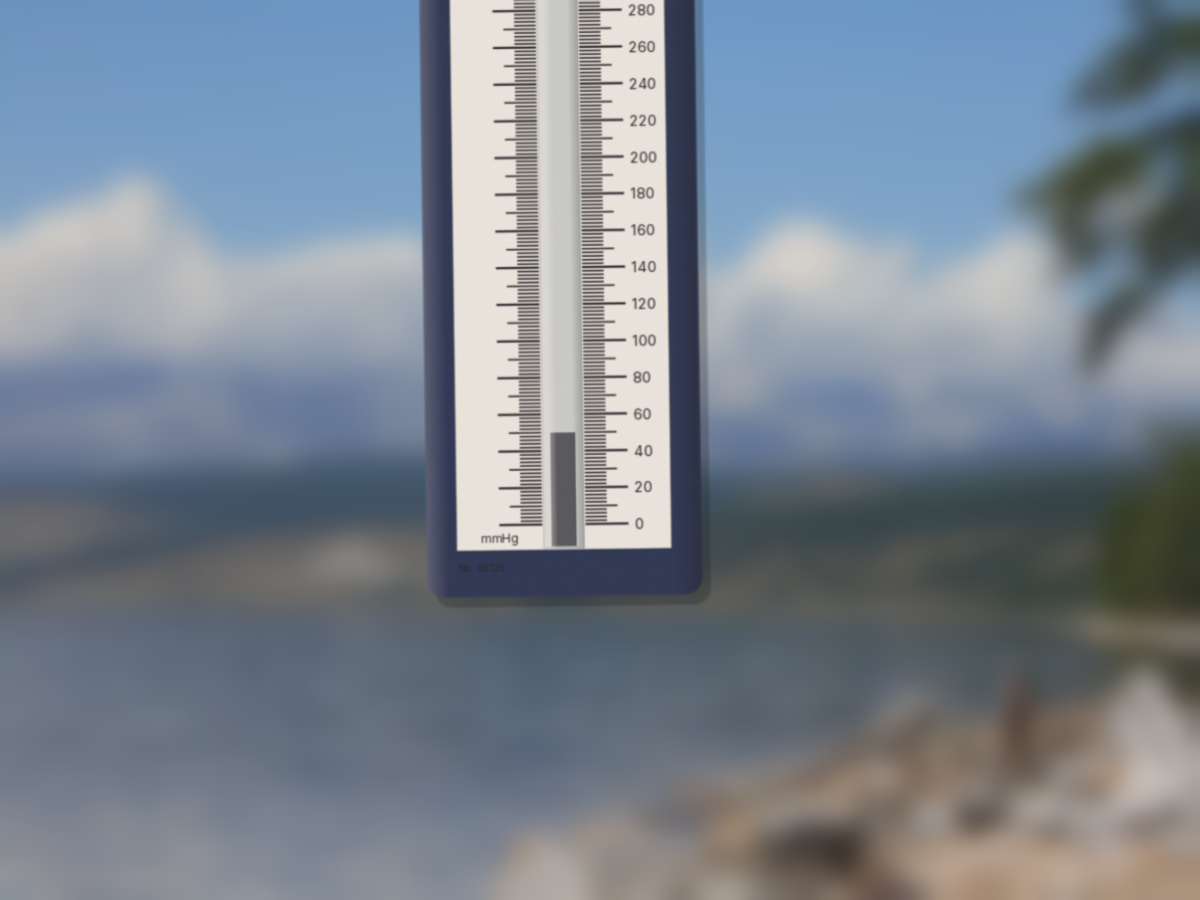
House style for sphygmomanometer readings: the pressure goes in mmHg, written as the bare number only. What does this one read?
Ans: 50
